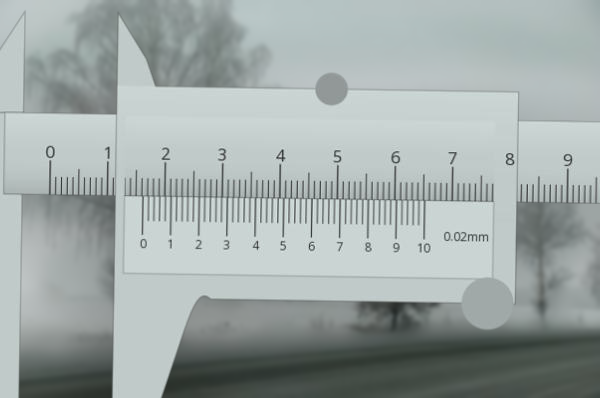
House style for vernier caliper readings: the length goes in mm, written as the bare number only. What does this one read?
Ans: 16.2
